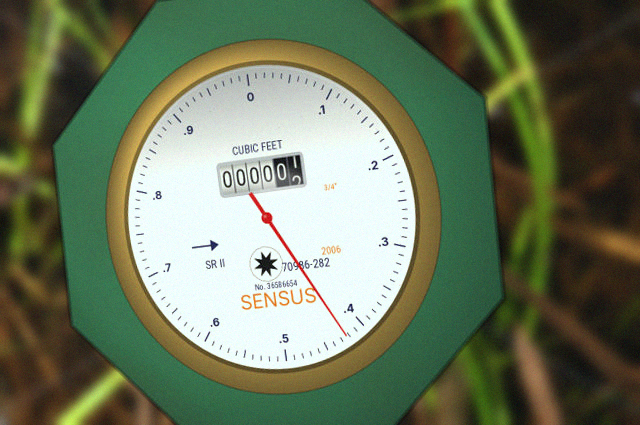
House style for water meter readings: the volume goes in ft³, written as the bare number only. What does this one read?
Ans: 1.42
